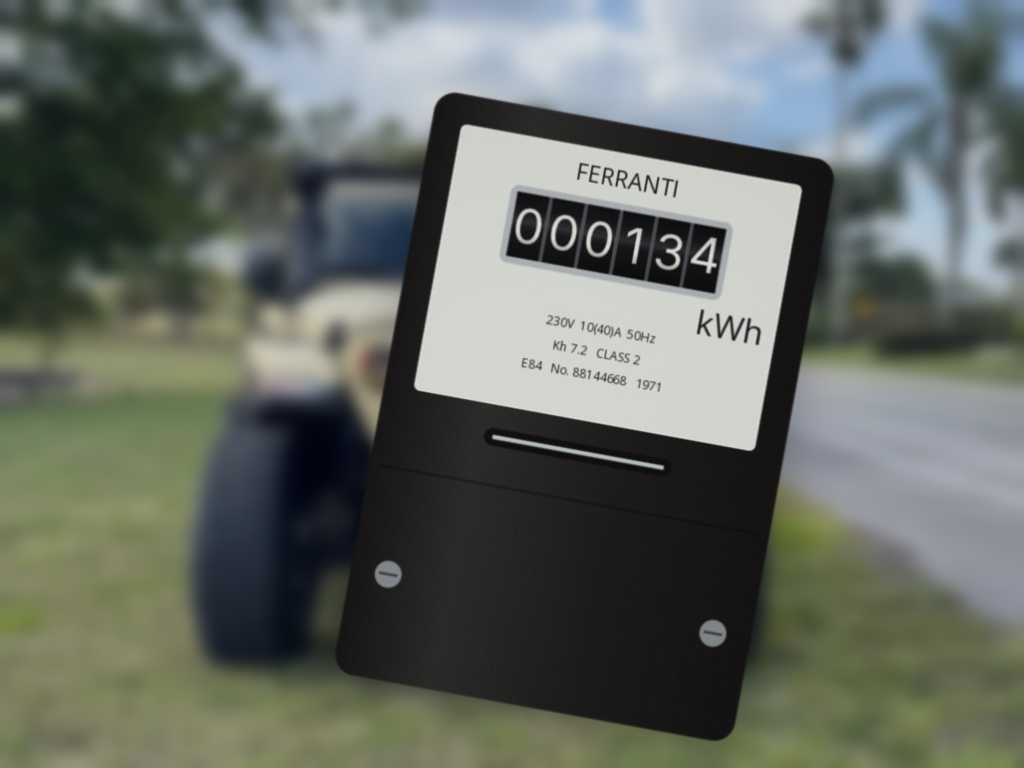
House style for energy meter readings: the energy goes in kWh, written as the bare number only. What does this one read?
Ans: 134
